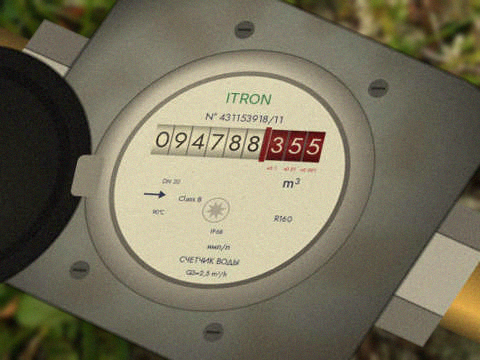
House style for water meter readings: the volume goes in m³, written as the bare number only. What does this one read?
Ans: 94788.355
